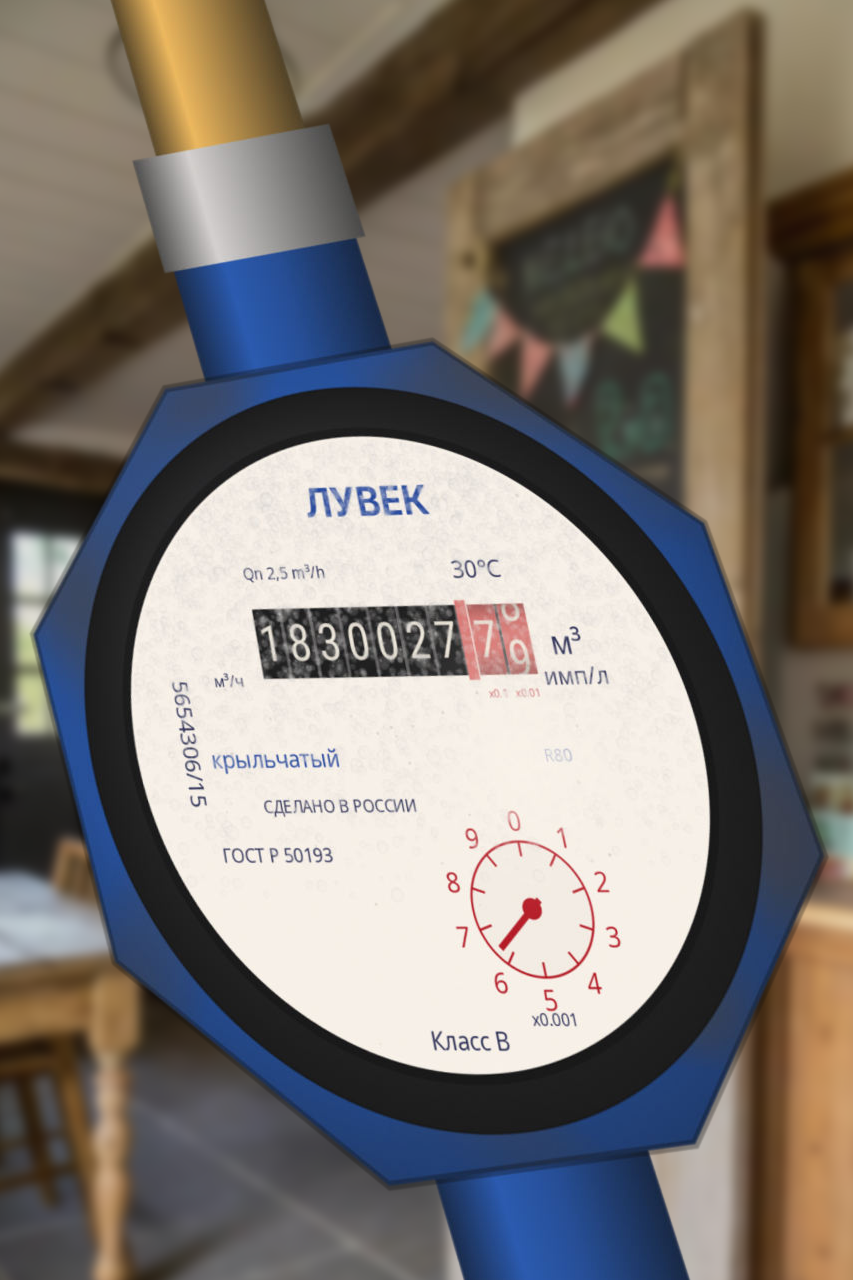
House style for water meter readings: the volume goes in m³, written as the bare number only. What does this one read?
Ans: 1830027.786
